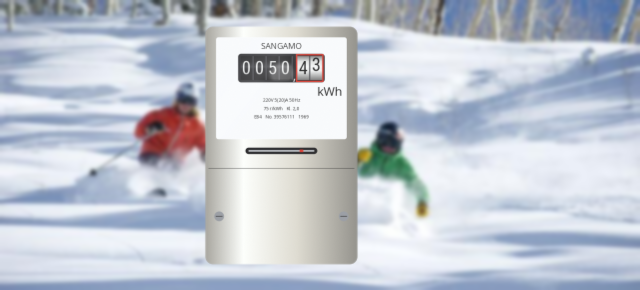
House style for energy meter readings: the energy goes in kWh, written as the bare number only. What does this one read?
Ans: 50.43
